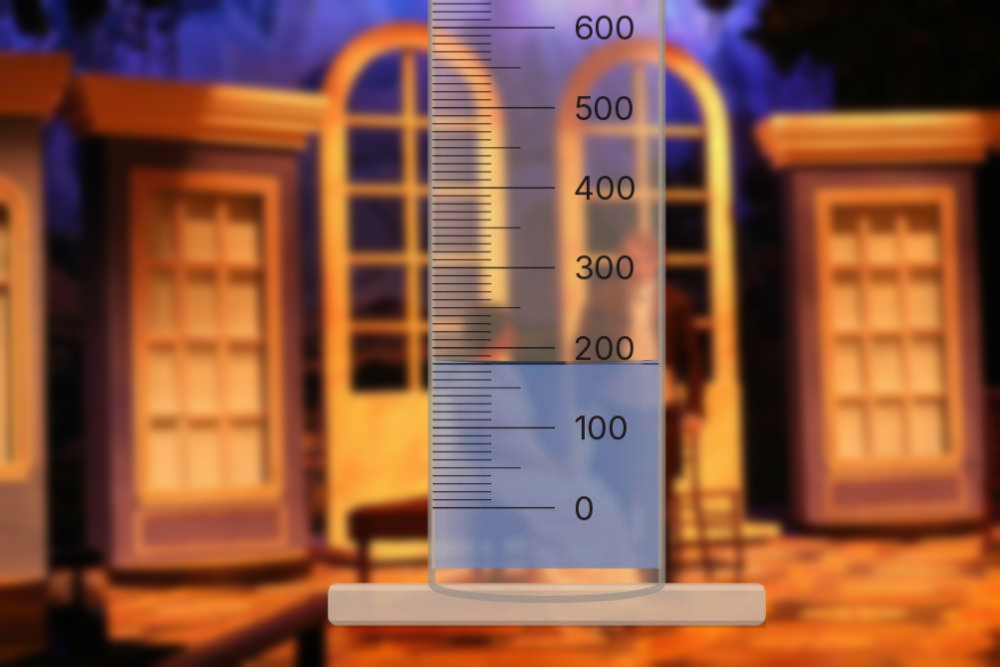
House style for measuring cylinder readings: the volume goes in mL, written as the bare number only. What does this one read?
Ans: 180
